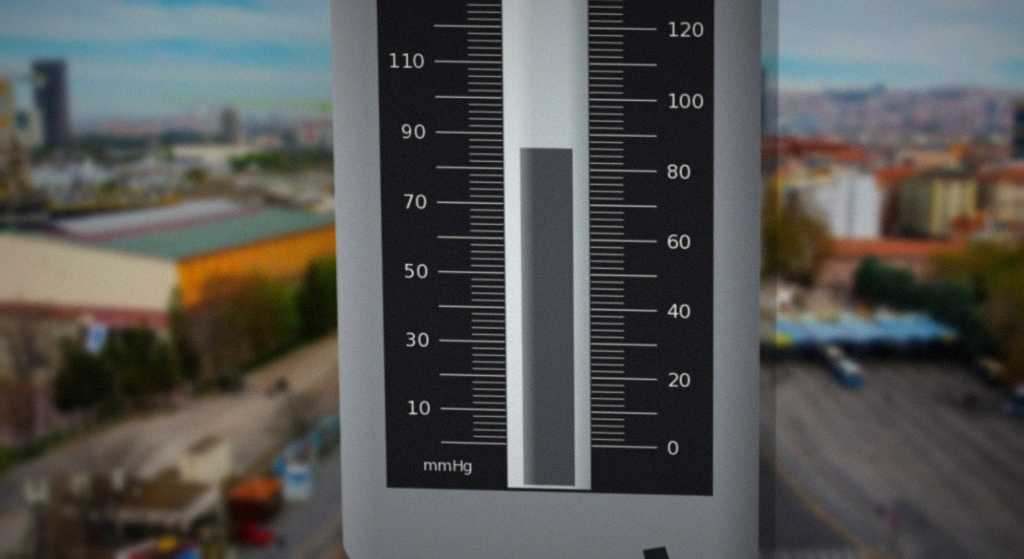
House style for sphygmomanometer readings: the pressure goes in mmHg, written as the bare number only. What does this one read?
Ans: 86
